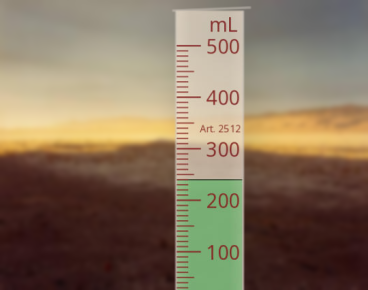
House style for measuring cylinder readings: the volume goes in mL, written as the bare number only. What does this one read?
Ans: 240
